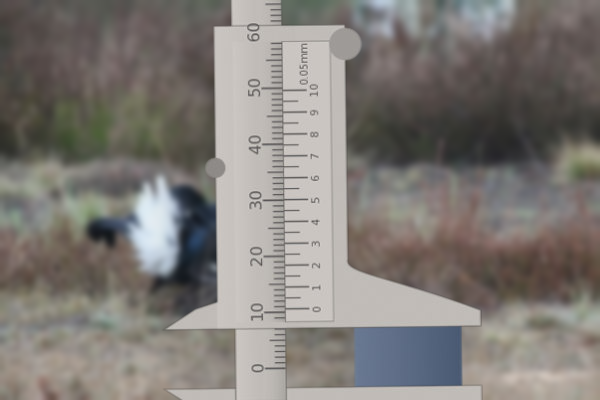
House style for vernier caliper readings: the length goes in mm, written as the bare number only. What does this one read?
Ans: 10.6
